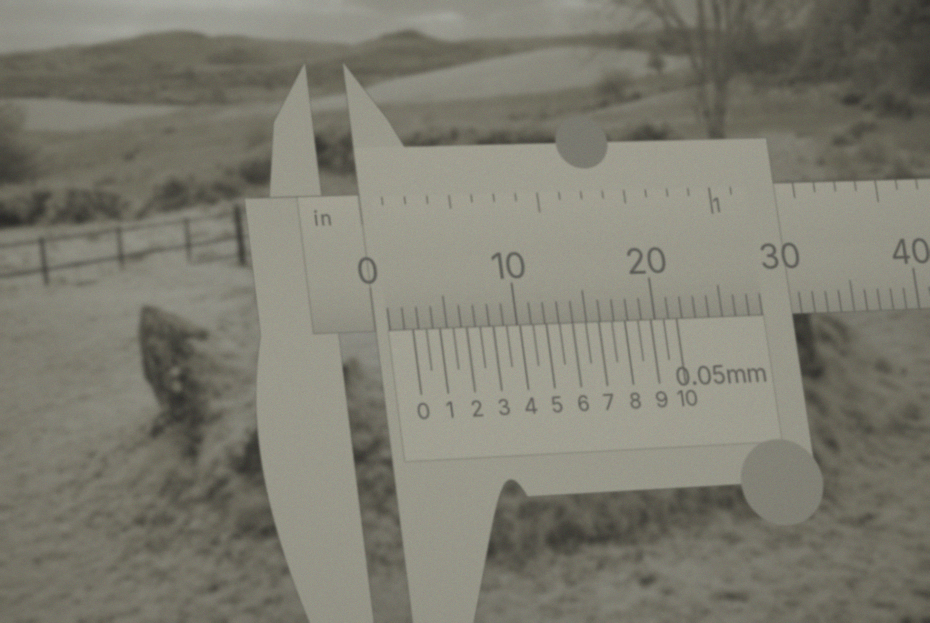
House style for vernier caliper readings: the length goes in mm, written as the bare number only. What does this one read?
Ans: 2.6
